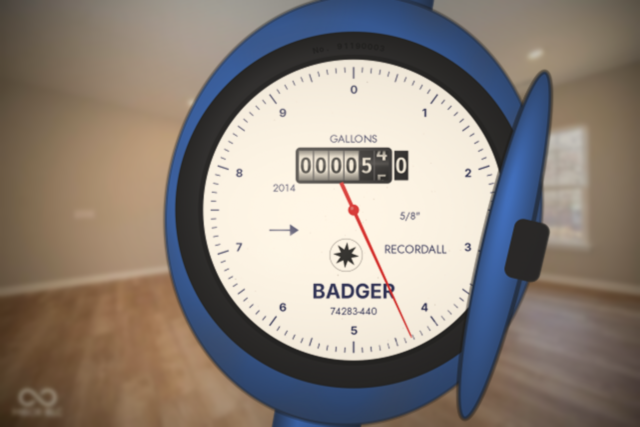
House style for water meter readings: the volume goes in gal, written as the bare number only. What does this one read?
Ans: 544.3
